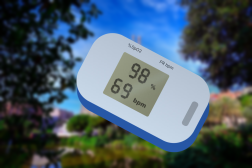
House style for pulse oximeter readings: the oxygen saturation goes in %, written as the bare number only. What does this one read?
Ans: 98
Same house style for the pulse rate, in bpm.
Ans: 69
